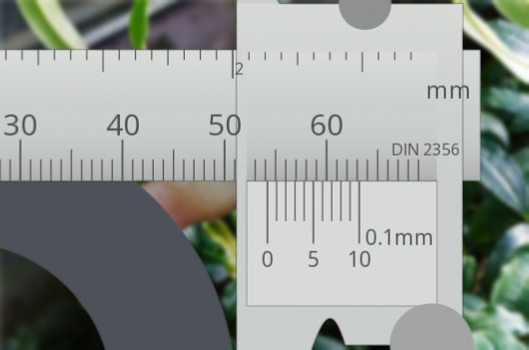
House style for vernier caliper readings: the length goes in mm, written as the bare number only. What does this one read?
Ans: 54.2
